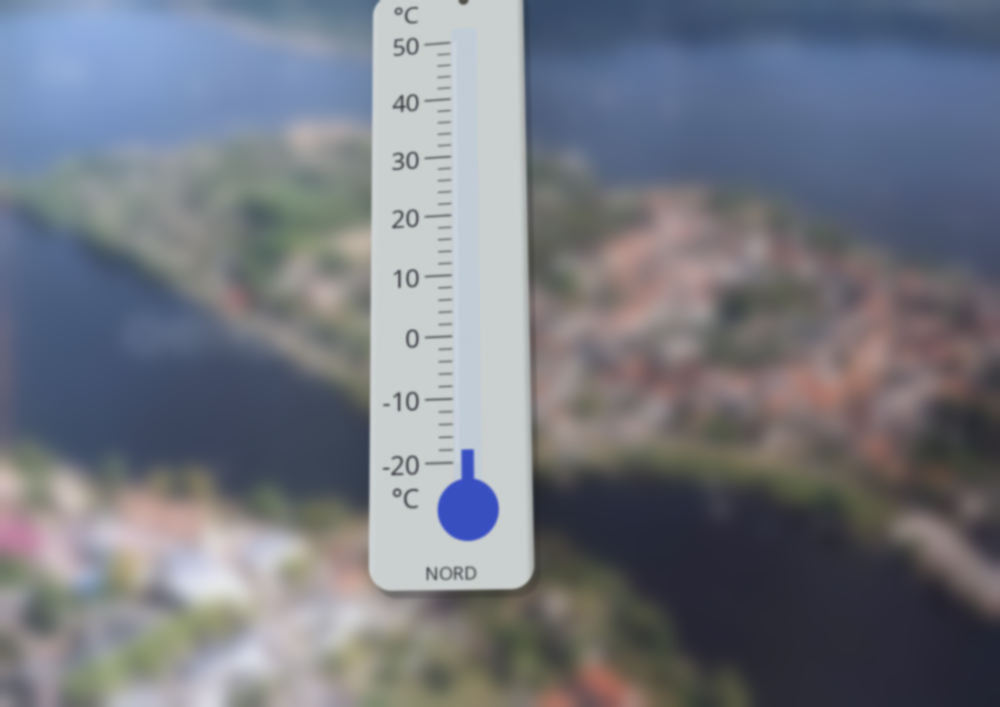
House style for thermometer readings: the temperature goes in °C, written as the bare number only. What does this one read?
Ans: -18
